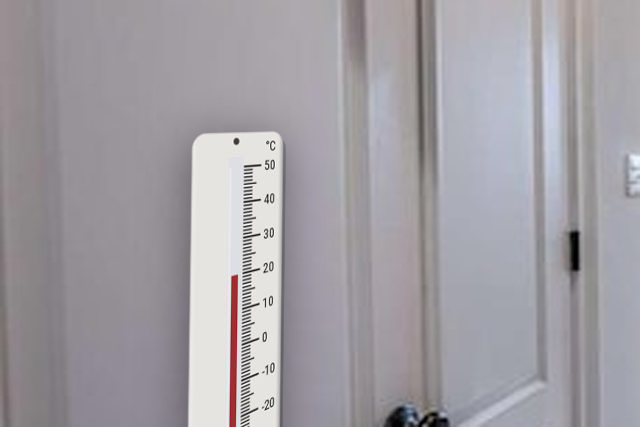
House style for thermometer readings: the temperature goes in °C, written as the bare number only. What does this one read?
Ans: 20
